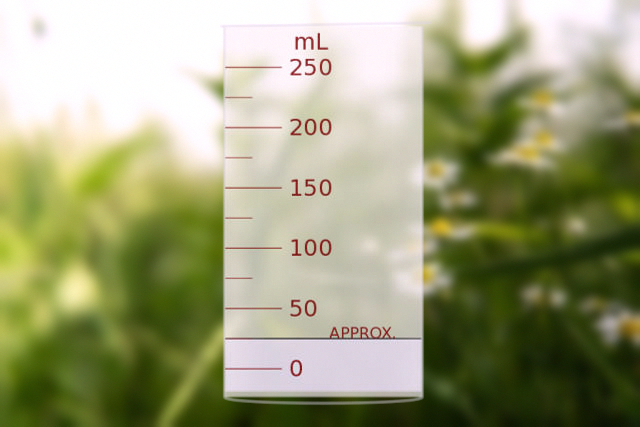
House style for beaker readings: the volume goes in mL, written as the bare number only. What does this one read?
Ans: 25
